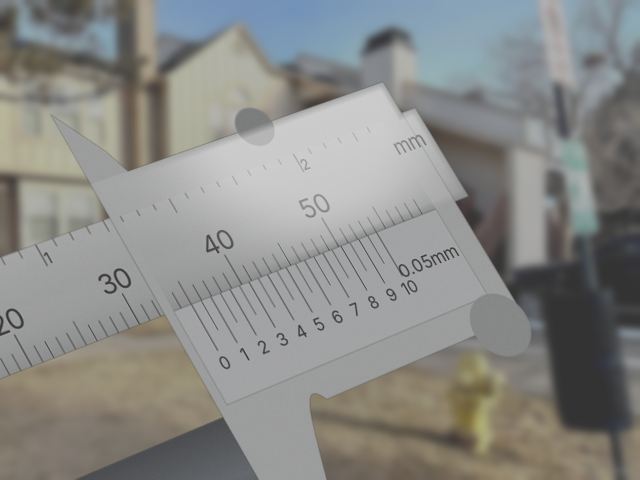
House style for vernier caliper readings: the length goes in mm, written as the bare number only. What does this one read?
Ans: 35.0
